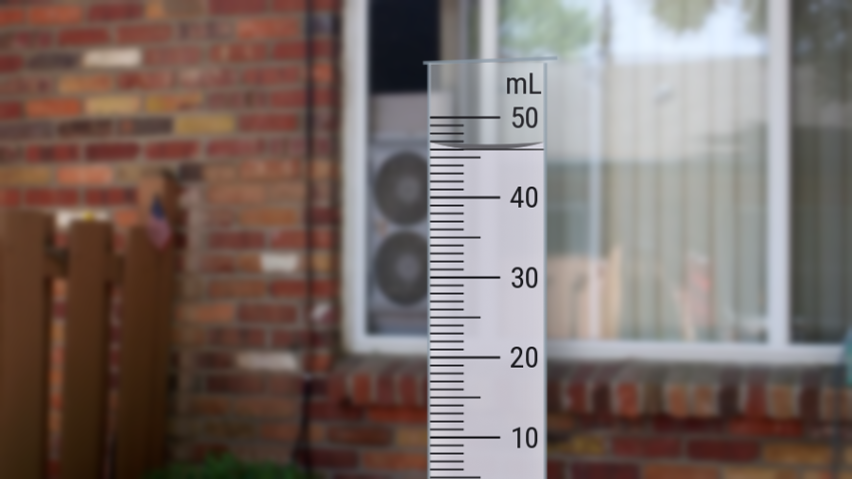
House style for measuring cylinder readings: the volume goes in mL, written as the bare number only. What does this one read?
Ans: 46
